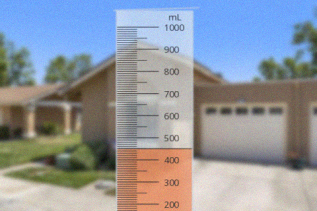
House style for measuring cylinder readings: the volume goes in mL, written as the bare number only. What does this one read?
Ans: 450
